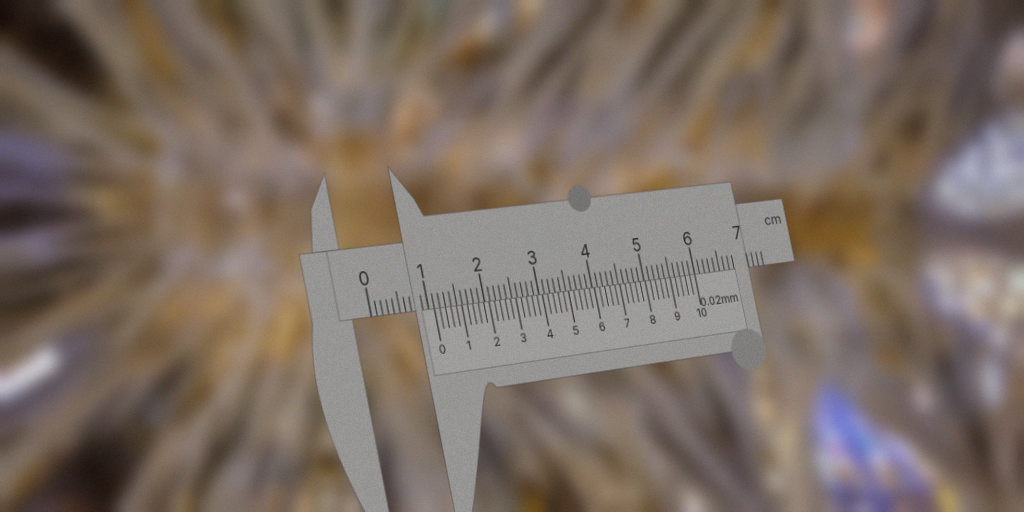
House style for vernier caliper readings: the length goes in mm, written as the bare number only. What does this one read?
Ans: 11.0
